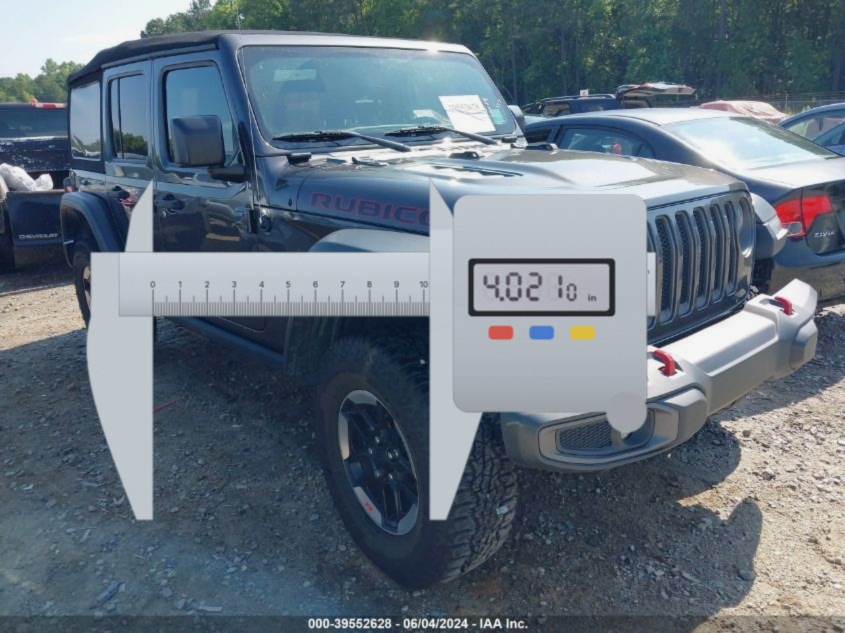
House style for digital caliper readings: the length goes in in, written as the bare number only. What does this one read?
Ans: 4.0210
